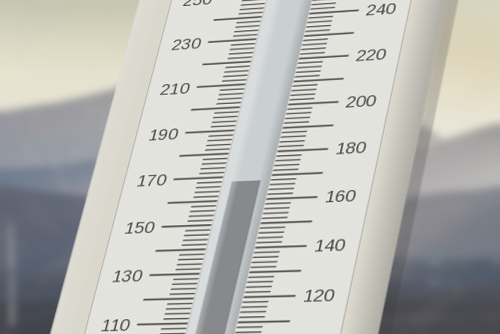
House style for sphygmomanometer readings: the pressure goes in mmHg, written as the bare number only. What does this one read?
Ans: 168
